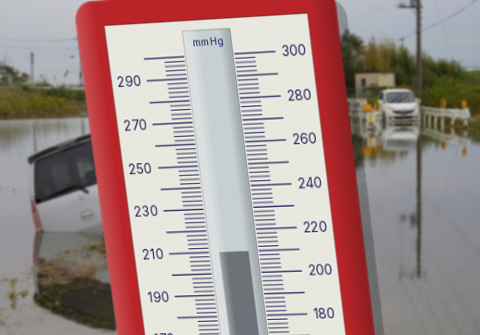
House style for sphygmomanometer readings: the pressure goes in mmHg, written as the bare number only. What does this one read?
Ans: 210
